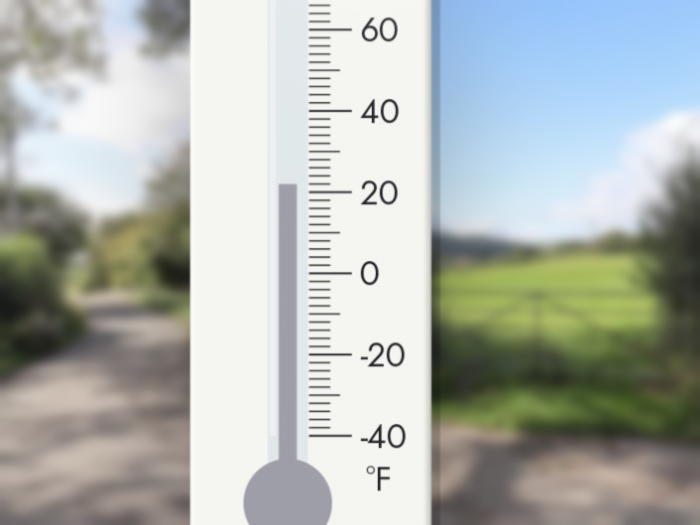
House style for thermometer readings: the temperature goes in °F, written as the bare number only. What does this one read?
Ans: 22
